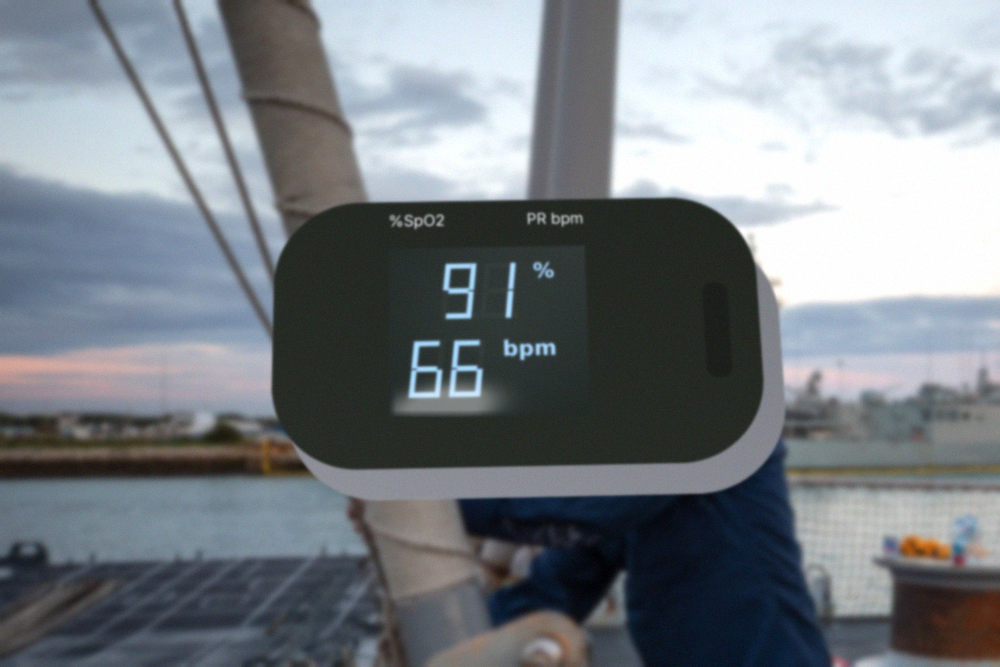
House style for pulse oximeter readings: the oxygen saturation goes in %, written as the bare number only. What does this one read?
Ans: 91
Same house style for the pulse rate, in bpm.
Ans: 66
